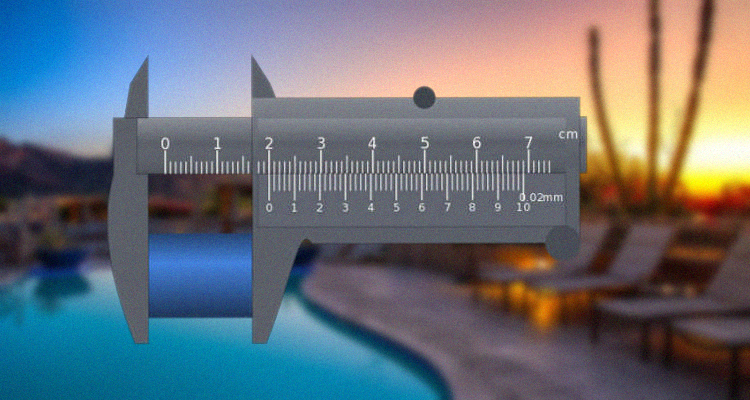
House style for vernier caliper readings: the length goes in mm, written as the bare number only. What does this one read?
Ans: 20.0
